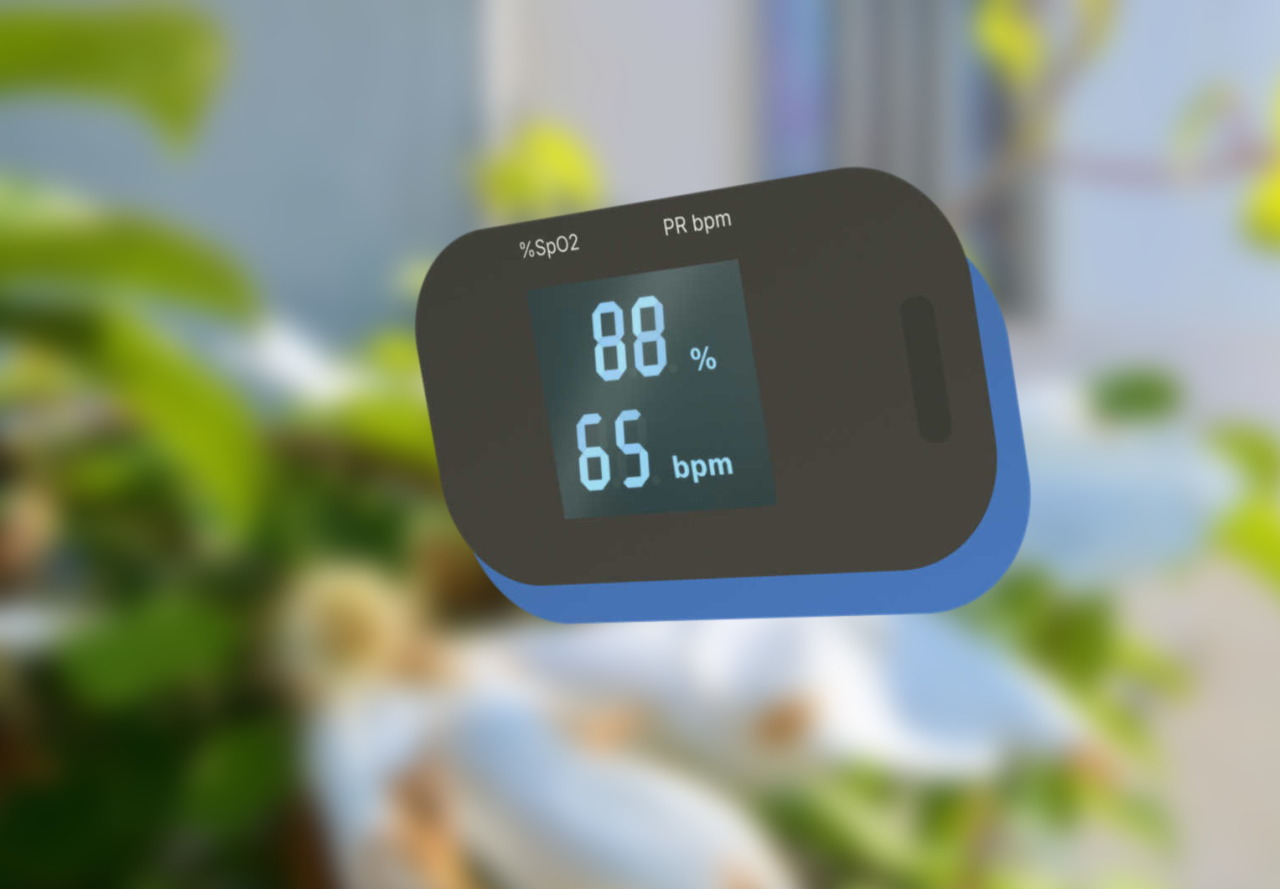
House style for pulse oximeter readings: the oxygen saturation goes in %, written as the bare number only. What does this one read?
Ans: 88
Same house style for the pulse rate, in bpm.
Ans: 65
